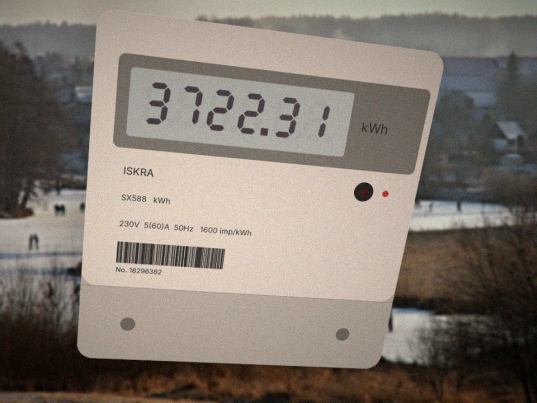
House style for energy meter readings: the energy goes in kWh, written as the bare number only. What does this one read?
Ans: 3722.31
